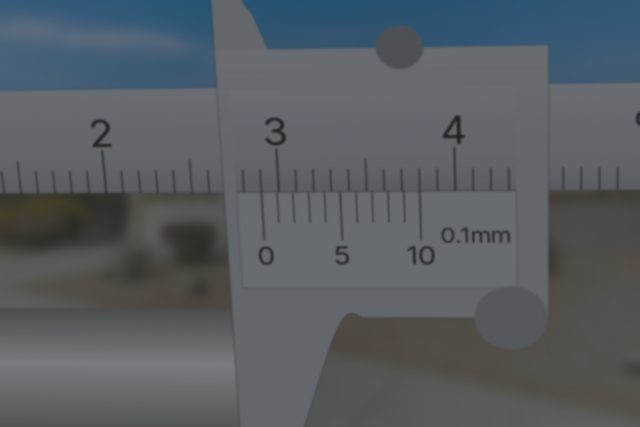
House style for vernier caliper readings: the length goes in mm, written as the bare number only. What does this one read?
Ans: 29.0
